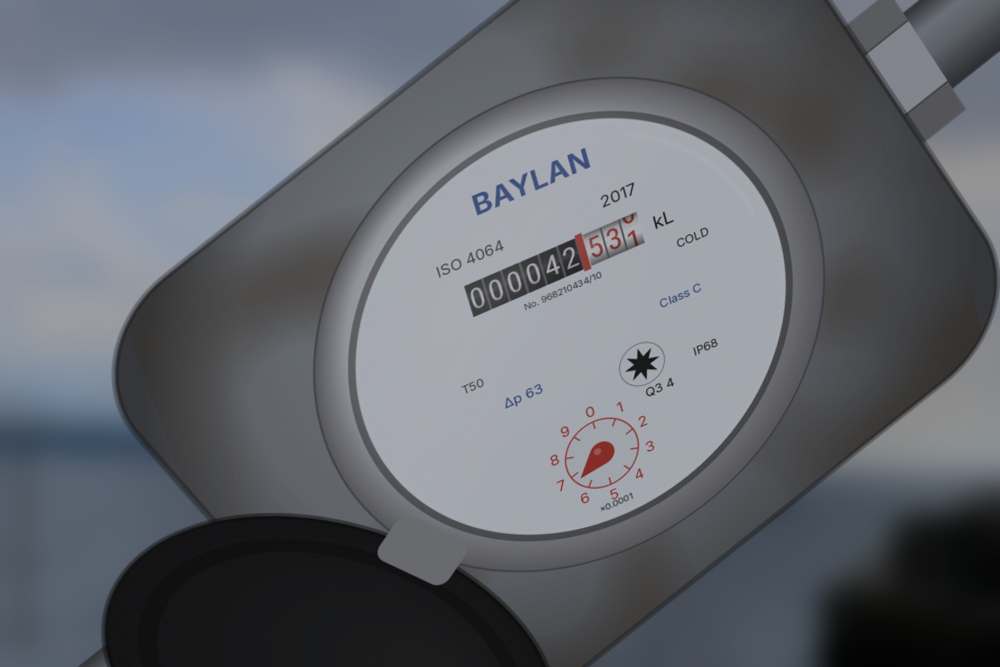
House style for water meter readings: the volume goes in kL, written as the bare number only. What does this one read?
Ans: 42.5306
